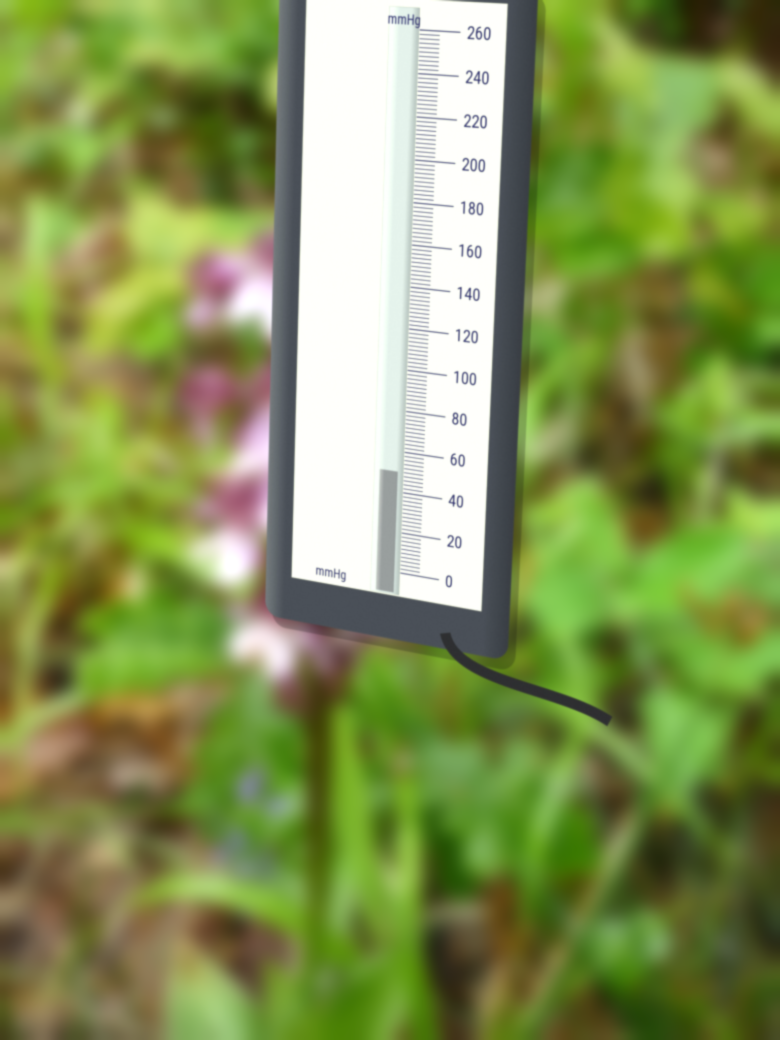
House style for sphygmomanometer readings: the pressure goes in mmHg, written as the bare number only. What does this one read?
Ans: 50
